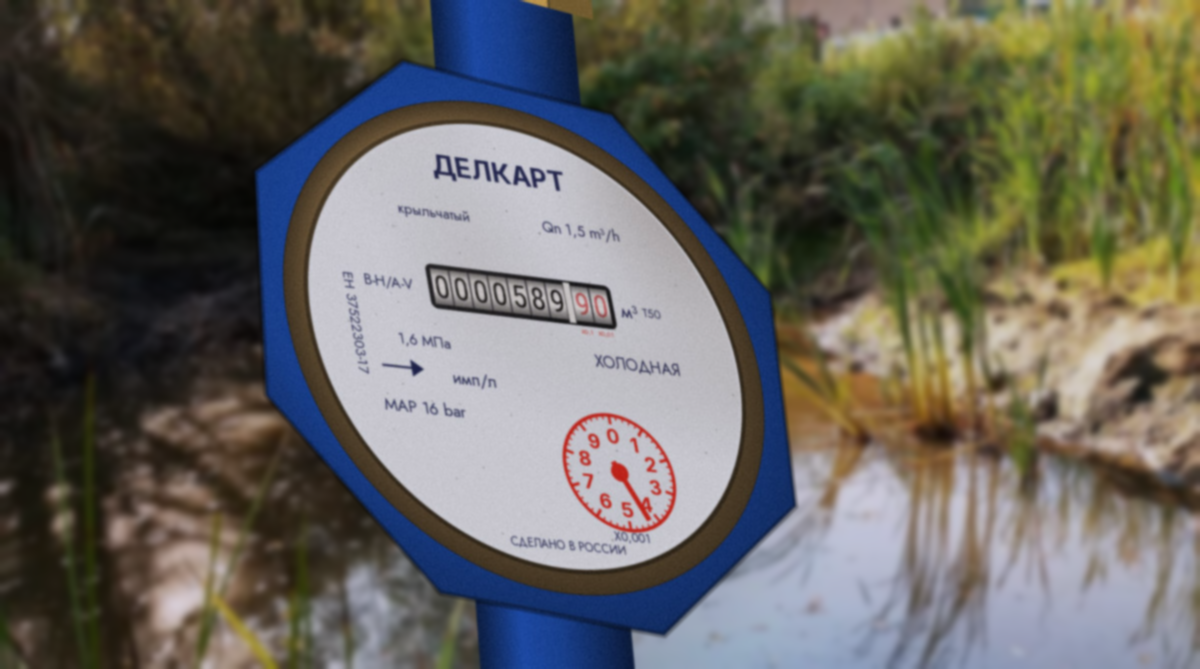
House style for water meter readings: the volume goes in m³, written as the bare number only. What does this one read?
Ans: 589.904
